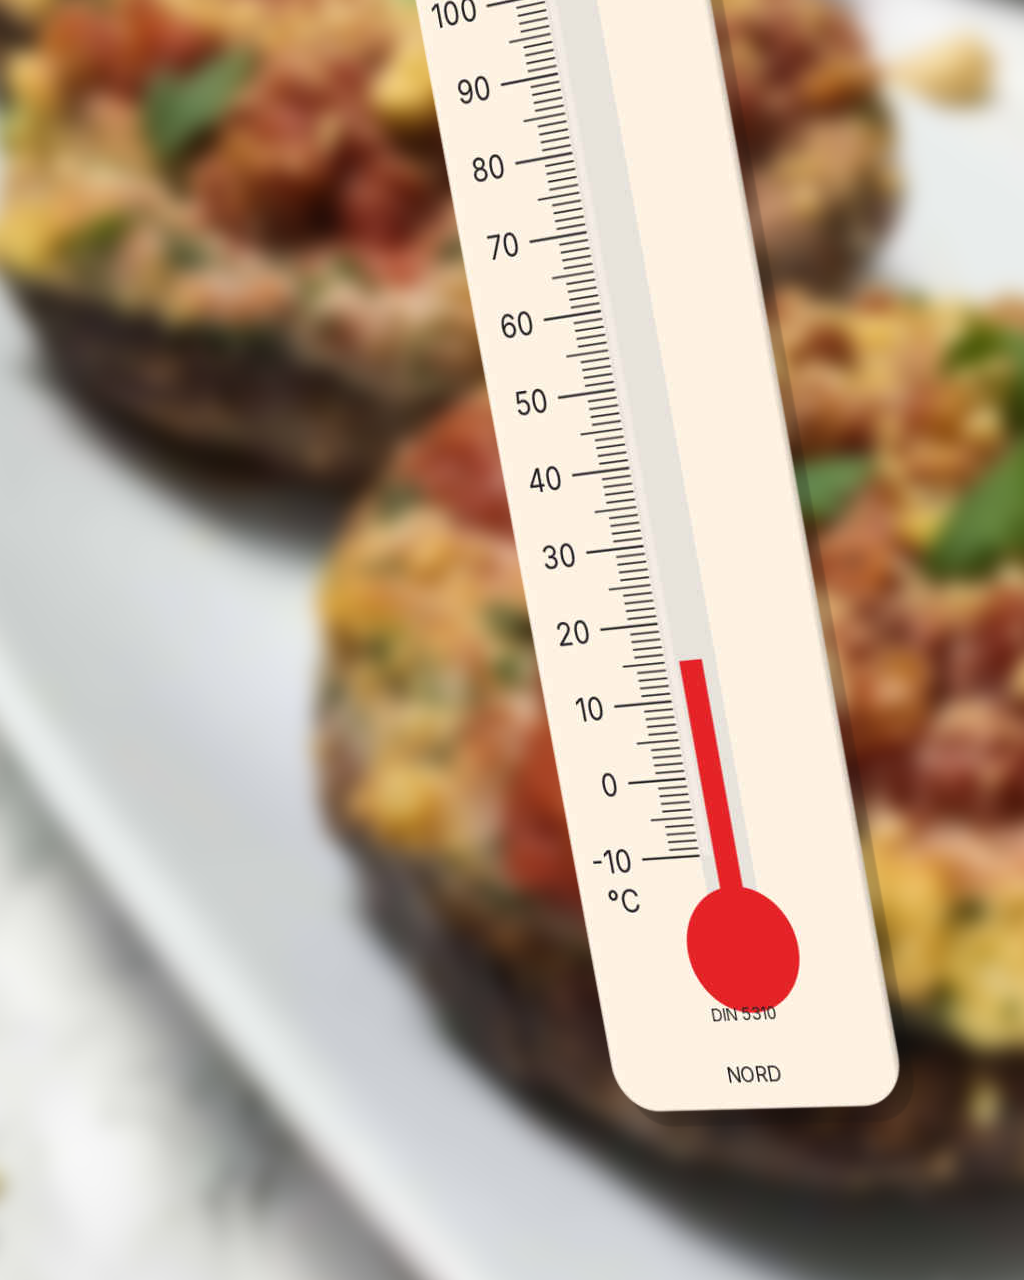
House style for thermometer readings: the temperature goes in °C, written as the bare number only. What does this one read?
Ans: 15
